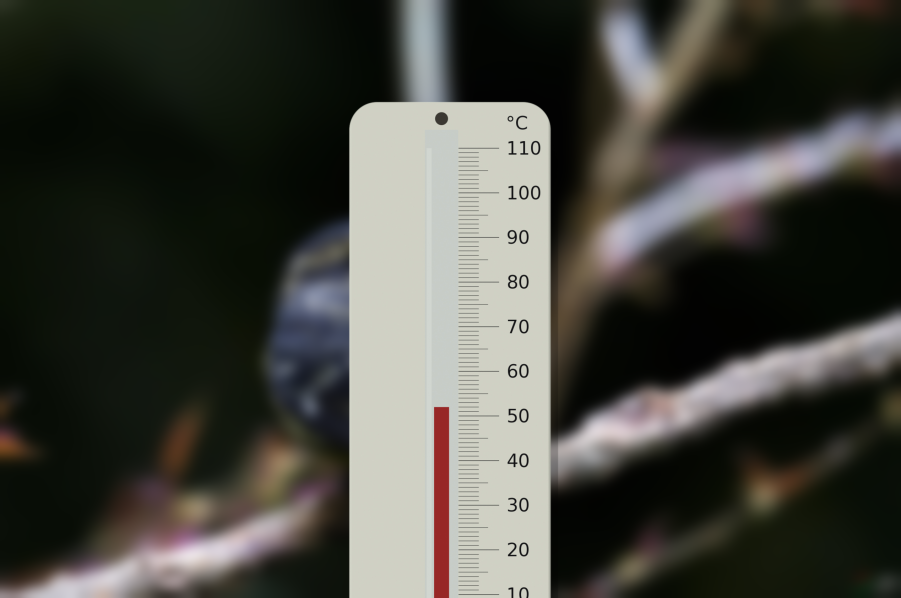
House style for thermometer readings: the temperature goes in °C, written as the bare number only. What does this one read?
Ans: 52
